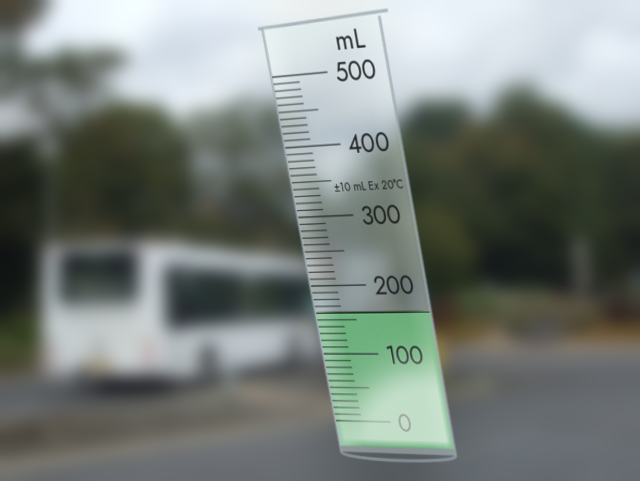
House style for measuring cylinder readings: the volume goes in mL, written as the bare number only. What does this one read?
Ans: 160
